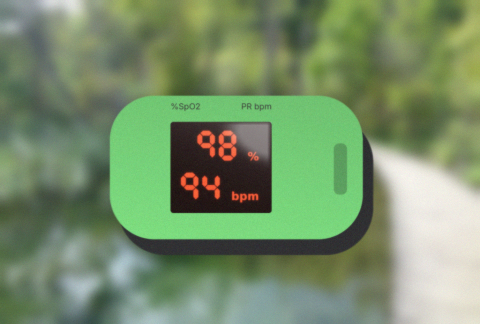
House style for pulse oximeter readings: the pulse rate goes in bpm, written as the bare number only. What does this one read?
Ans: 94
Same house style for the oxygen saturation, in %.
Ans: 98
